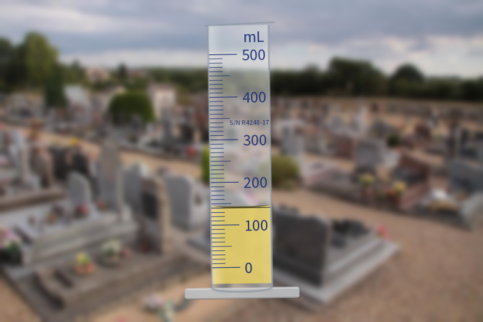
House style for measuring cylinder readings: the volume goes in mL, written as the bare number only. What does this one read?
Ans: 140
